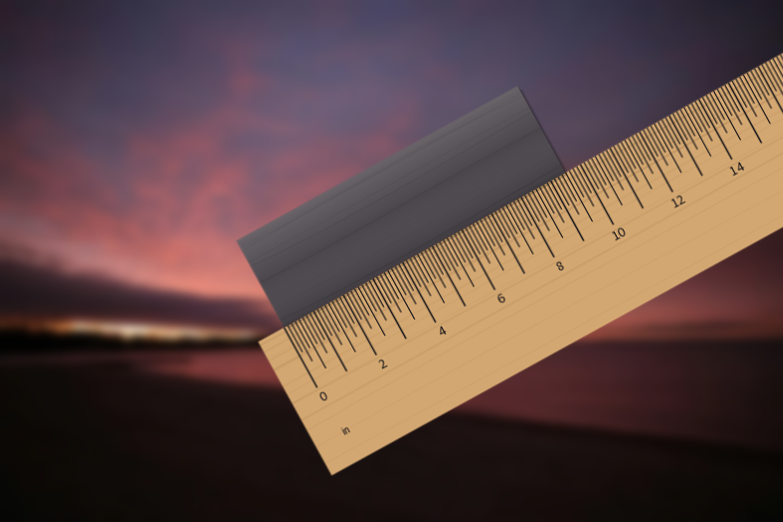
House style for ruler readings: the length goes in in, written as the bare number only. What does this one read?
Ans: 9.5
